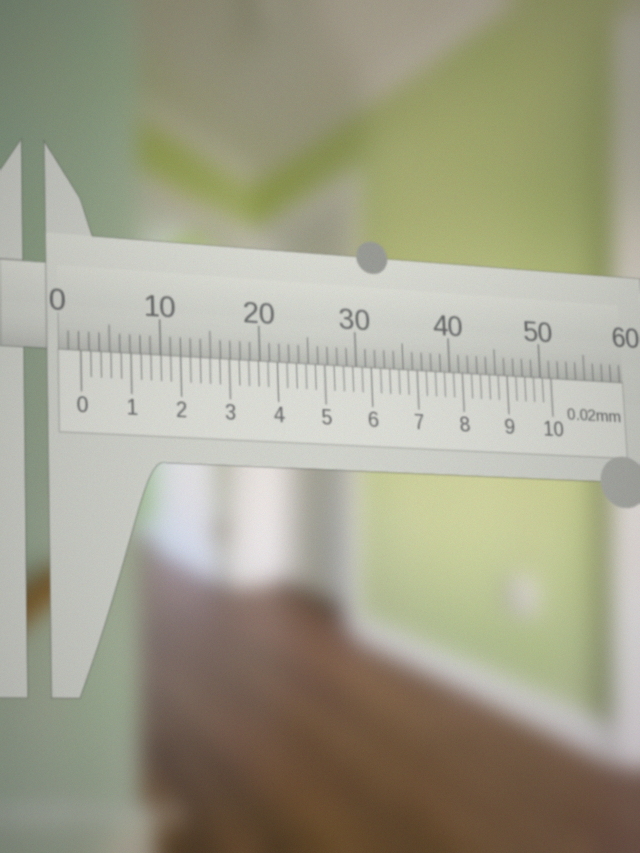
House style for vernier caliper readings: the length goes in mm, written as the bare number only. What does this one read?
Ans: 2.2
